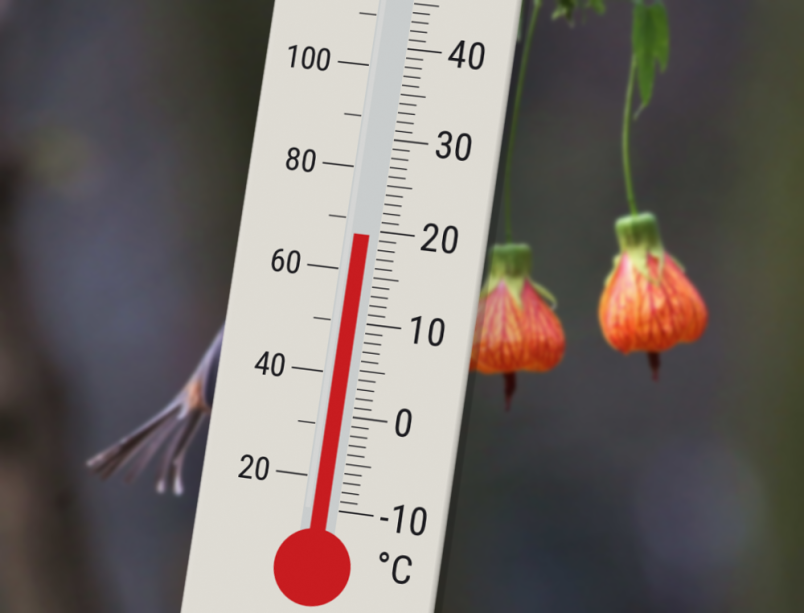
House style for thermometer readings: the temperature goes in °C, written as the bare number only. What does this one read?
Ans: 19.5
